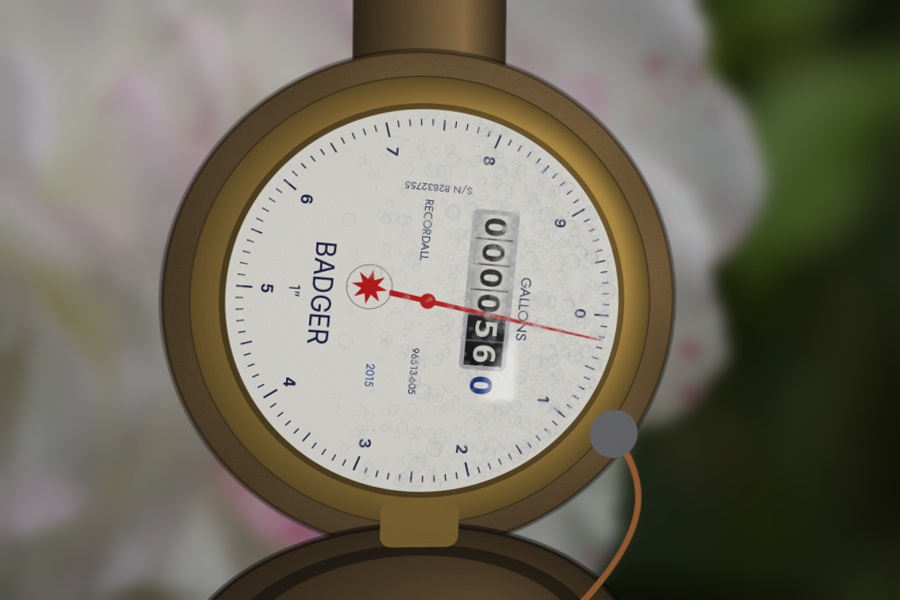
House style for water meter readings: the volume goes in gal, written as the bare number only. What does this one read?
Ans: 560.2
